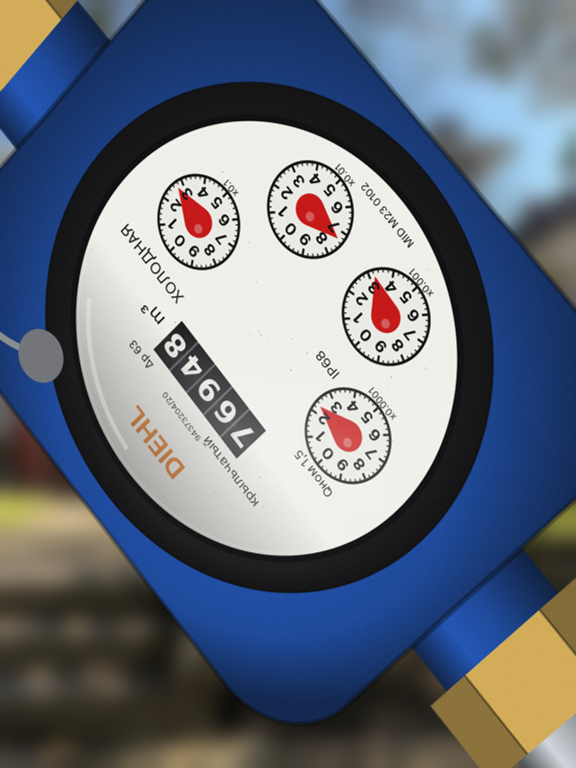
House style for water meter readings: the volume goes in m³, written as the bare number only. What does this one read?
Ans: 76948.2732
